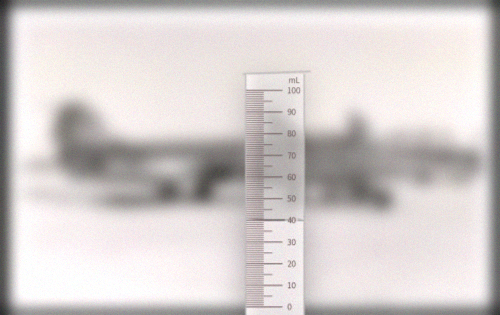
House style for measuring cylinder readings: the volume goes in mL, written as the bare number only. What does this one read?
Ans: 40
